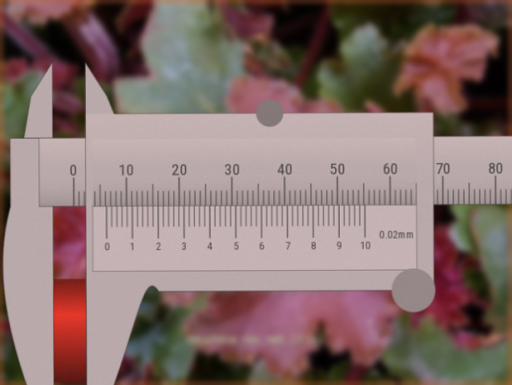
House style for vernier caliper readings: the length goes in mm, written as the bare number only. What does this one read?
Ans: 6.2
